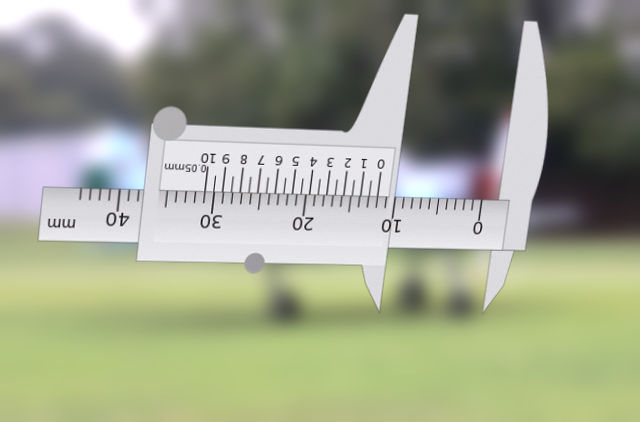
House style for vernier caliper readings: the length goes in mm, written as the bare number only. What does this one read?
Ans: 12.0
